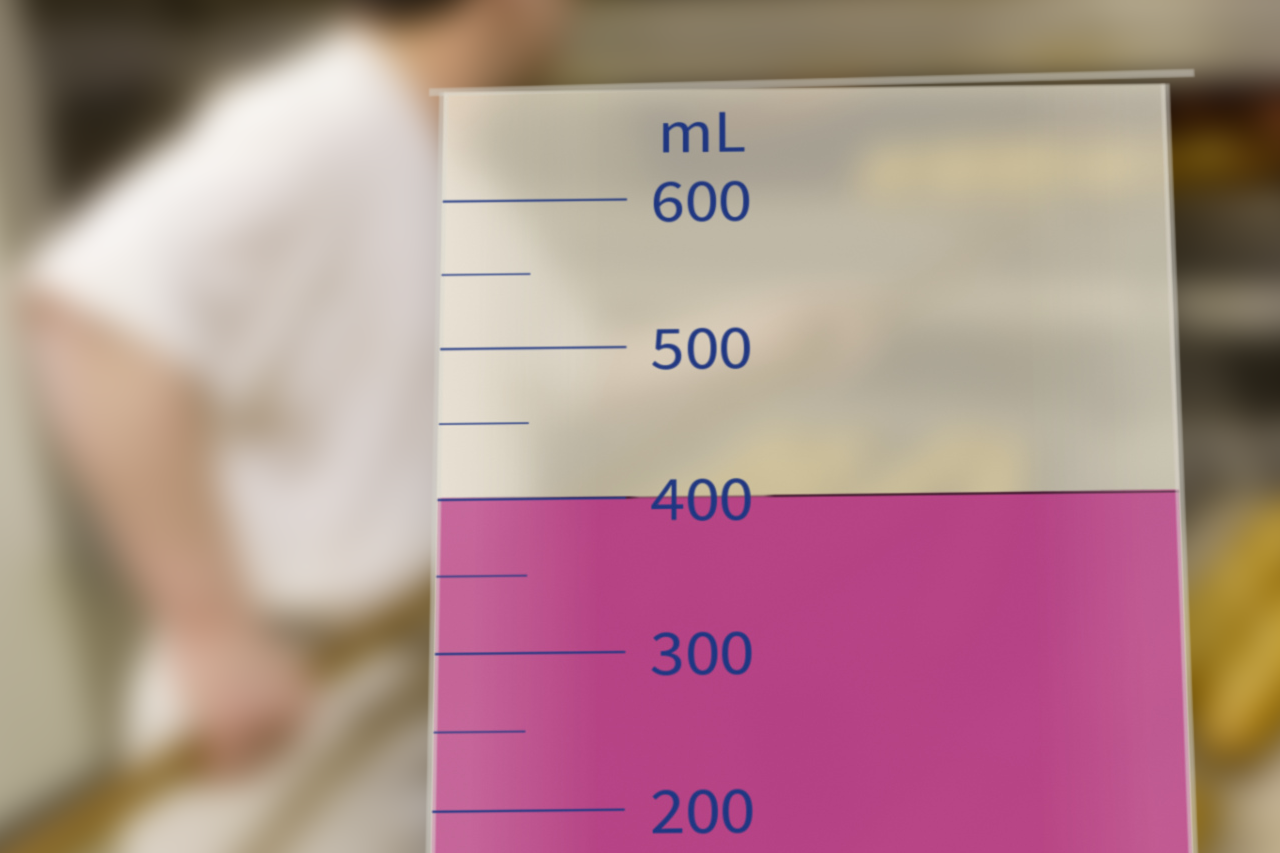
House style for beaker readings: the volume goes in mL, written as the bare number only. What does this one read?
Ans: 400
